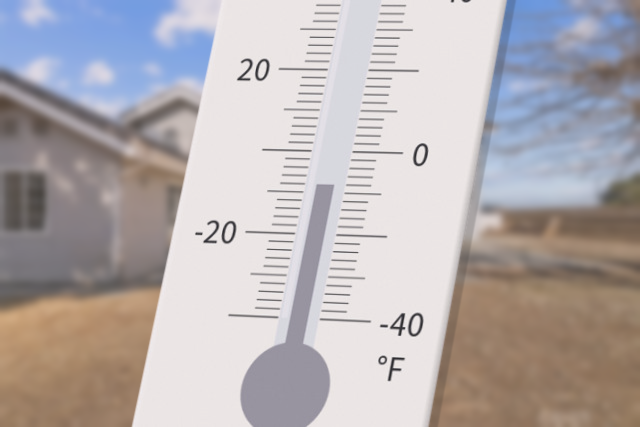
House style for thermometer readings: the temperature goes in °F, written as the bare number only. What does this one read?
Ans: -8
